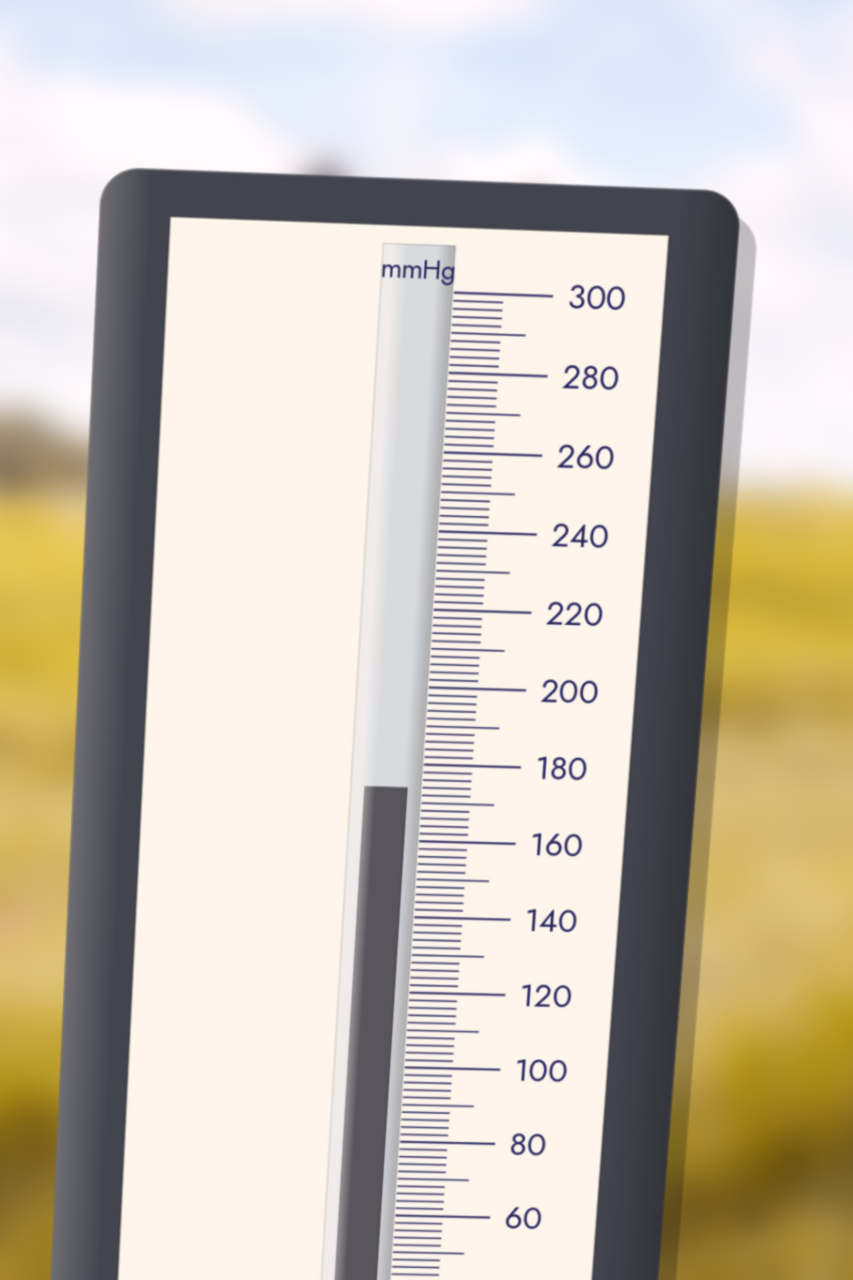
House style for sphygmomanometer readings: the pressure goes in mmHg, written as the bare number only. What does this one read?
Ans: 174
